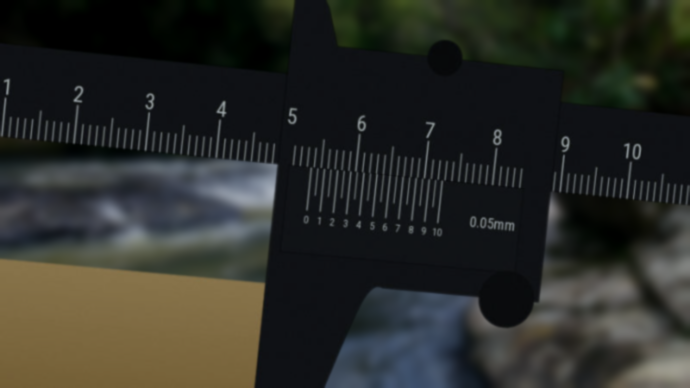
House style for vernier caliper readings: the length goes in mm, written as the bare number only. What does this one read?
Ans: 53.6
